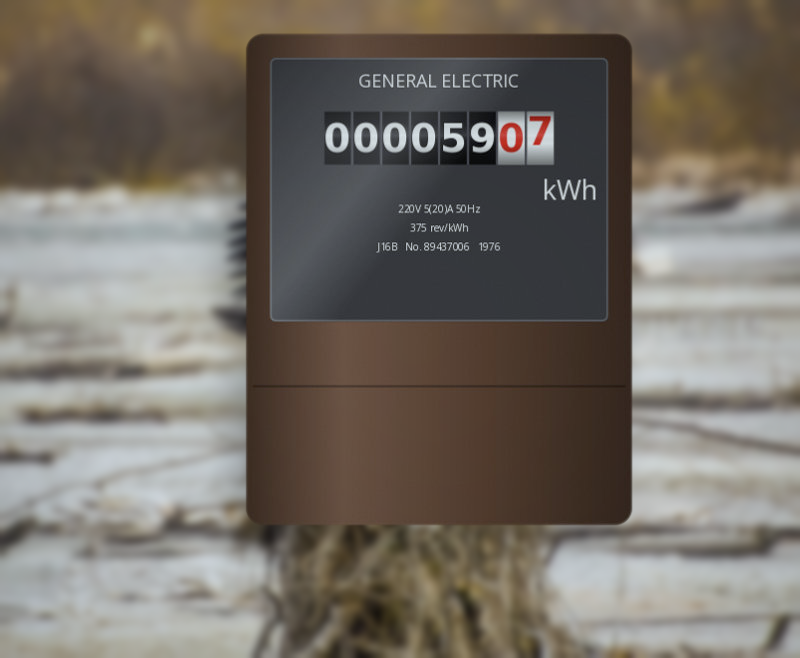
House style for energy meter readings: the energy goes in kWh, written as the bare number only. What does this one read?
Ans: 59.07
